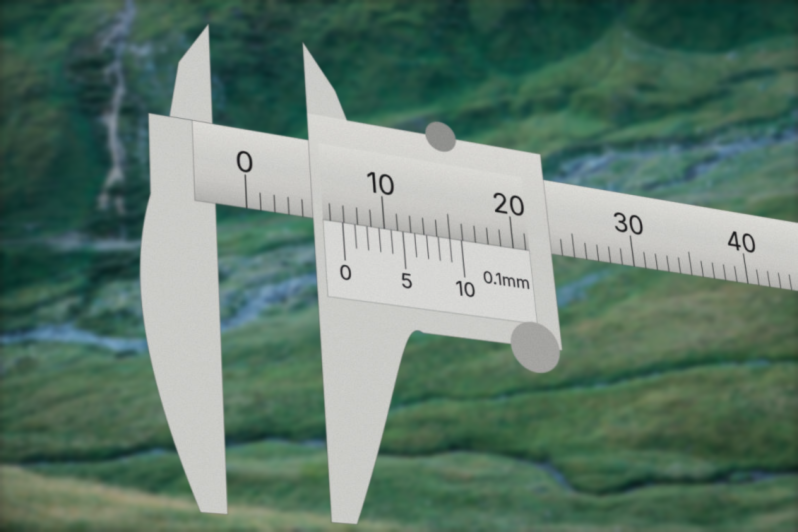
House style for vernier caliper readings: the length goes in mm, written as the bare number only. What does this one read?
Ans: 6.9
